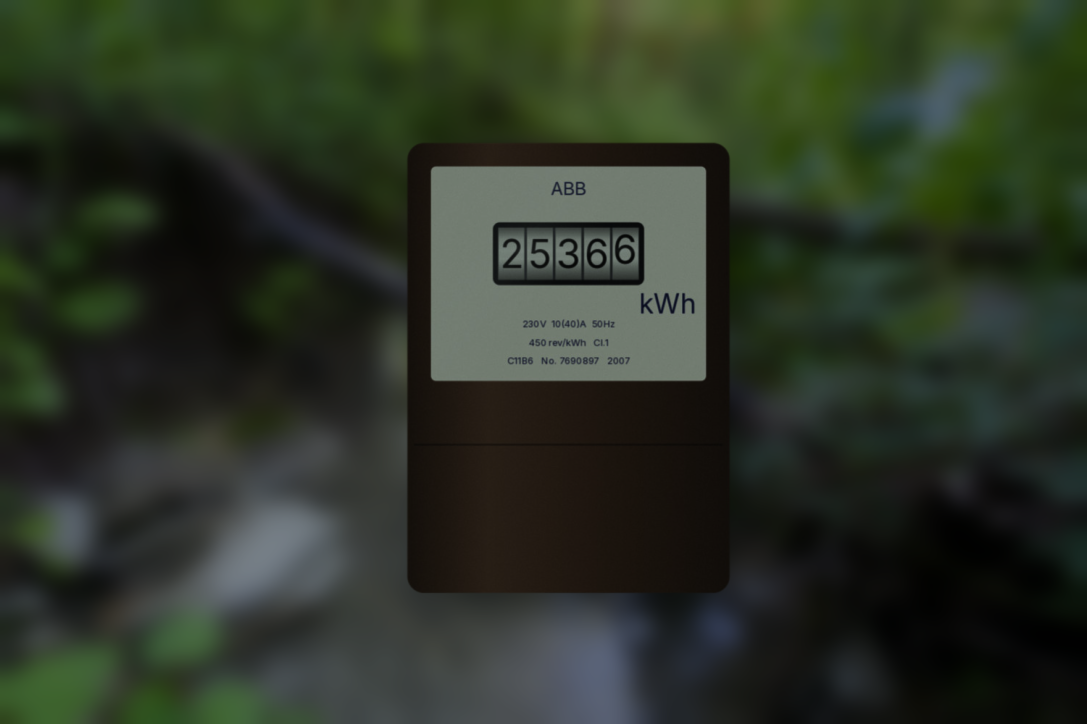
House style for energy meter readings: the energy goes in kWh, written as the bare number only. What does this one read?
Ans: 25366
